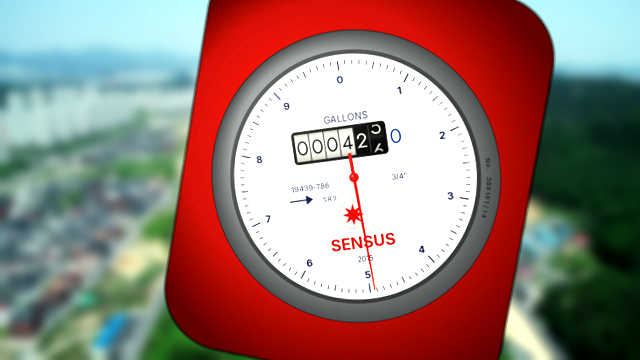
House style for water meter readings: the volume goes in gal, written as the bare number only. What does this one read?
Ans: 4254.9
